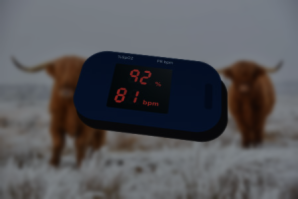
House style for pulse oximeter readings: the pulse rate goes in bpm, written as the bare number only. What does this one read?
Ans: 81
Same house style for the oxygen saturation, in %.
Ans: 92
